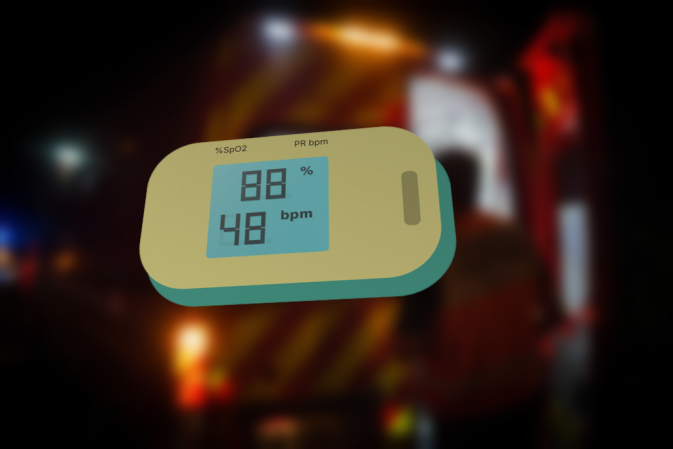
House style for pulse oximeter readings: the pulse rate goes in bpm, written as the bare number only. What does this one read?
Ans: 48
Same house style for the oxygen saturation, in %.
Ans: 88
